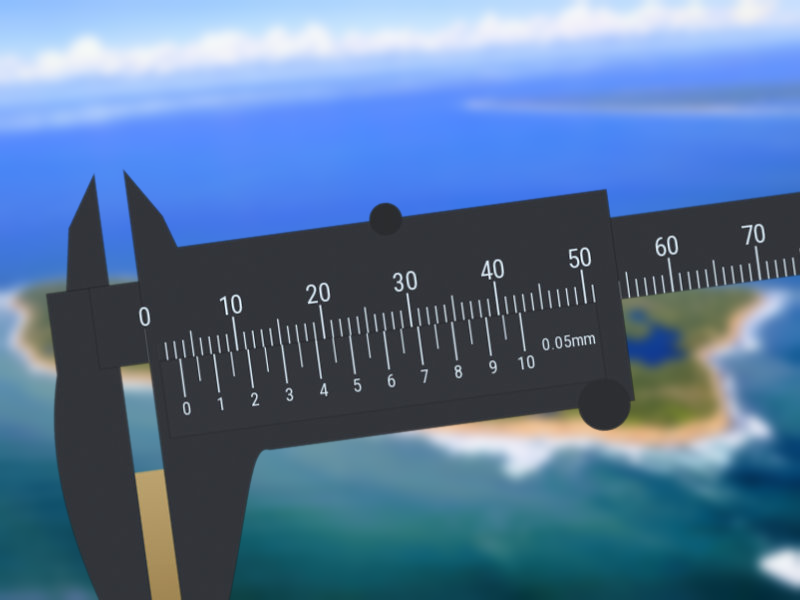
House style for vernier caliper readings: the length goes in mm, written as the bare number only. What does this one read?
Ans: 3.4
